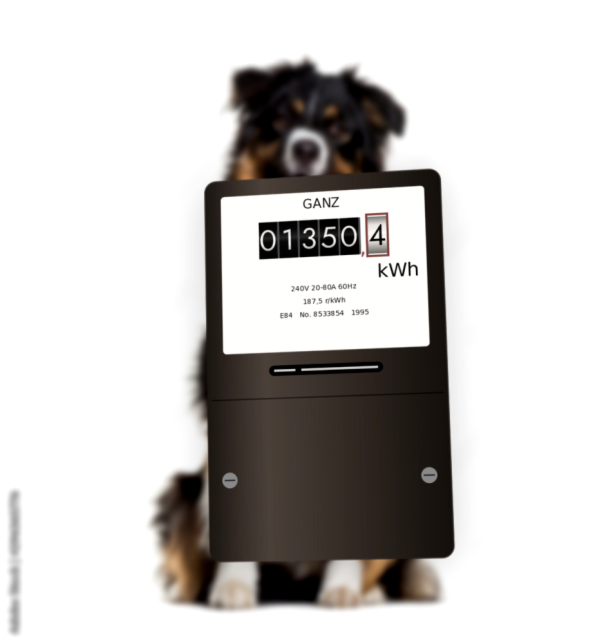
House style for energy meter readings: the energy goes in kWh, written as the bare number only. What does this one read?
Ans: 1350.4
